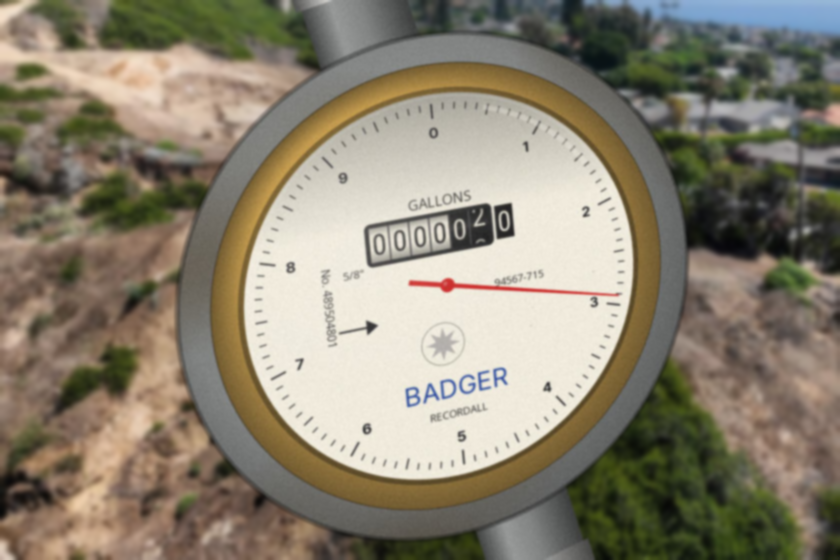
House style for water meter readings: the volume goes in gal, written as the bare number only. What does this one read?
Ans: 22.9
